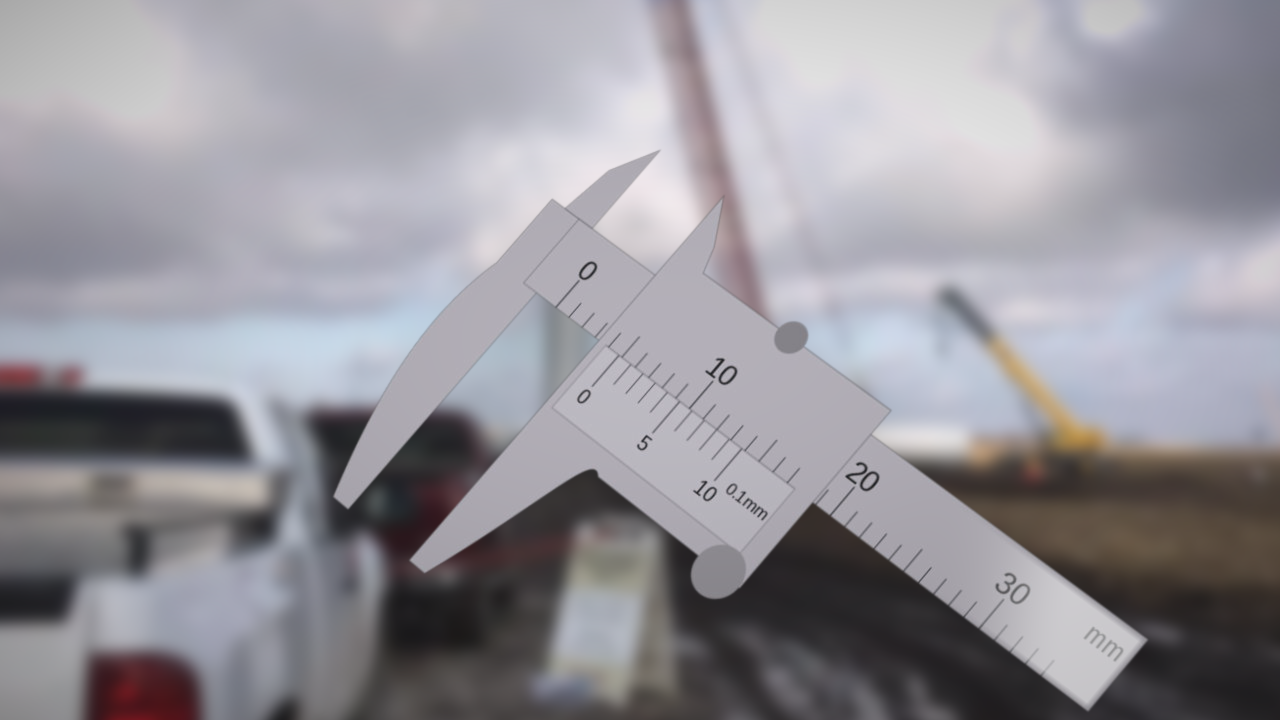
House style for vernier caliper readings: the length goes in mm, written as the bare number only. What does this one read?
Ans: 4.8
